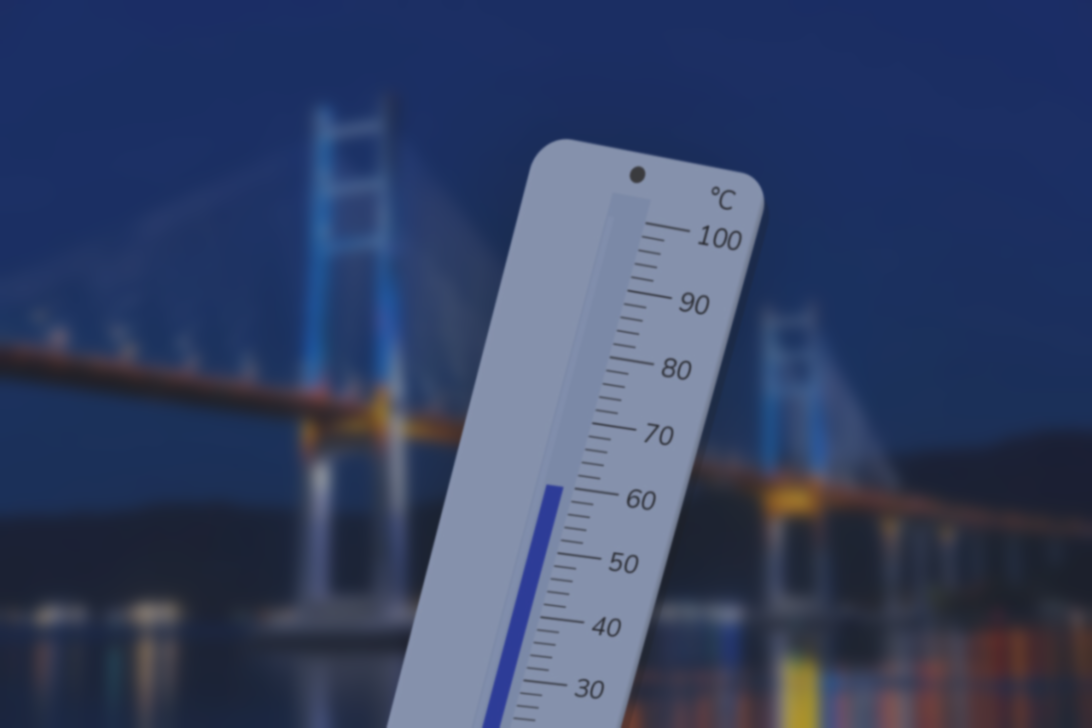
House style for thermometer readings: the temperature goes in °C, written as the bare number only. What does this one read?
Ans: 60
